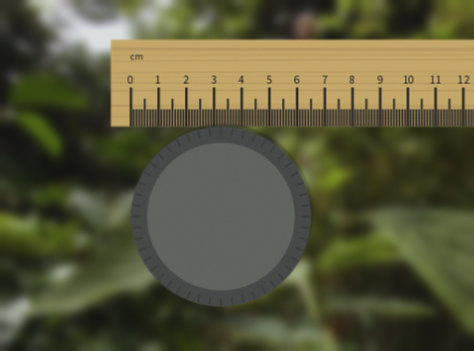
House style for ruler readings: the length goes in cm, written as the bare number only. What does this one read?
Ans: 6.5
